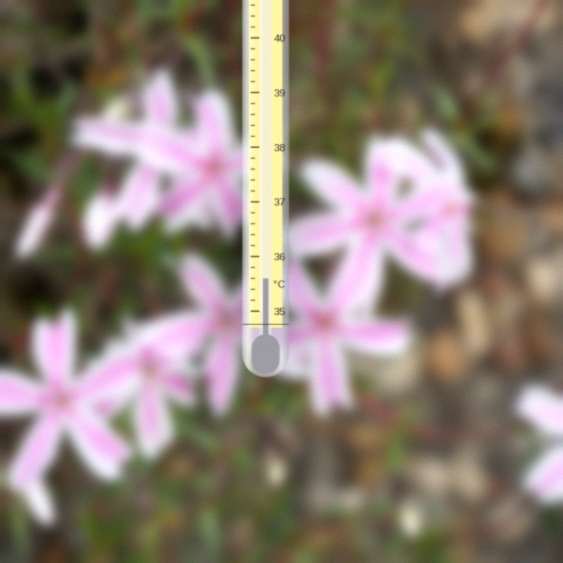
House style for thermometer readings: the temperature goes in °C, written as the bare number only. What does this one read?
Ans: 35.6
